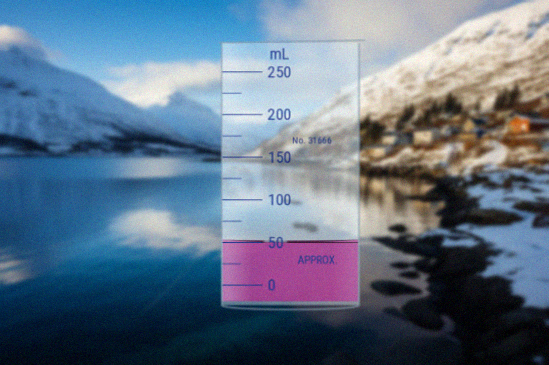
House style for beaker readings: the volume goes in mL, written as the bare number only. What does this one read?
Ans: 50
